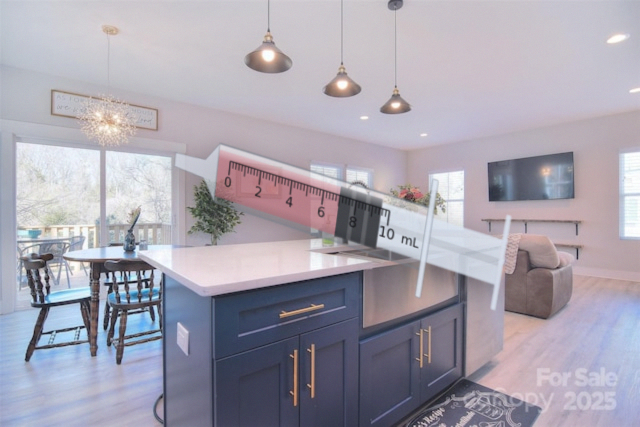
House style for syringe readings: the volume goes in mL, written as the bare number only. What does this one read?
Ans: 7
